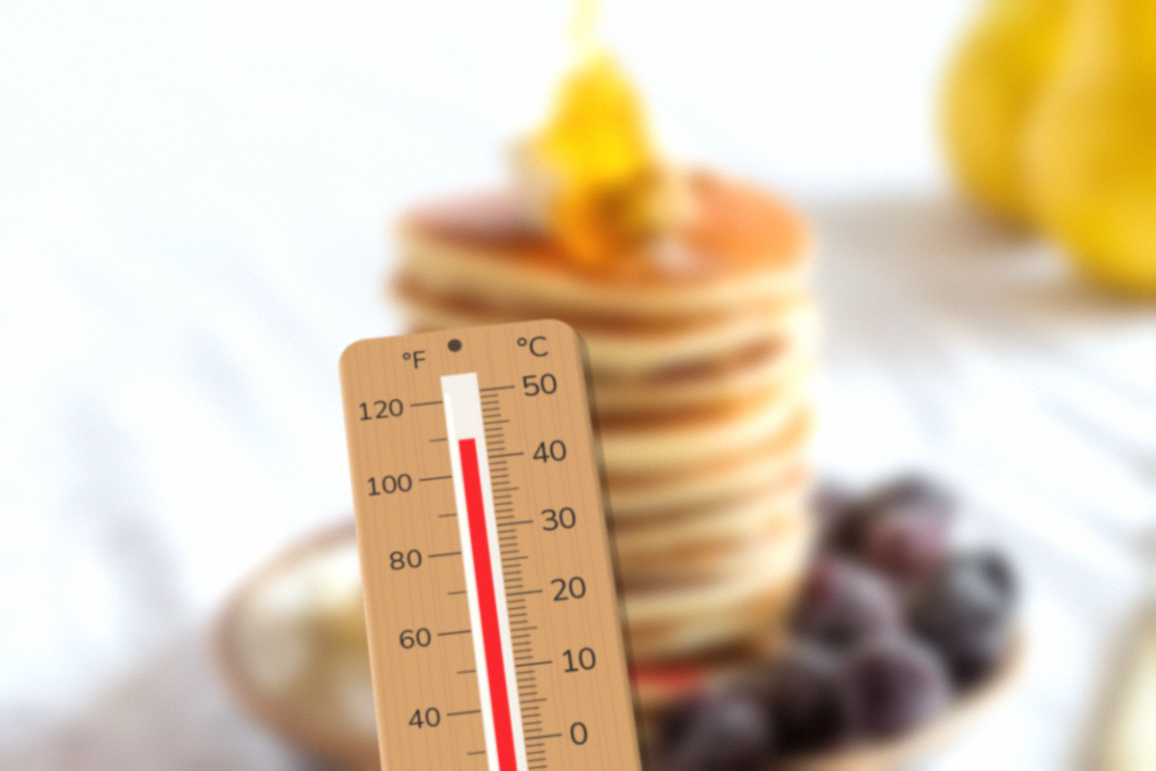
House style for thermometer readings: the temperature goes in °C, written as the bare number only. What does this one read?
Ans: 43
